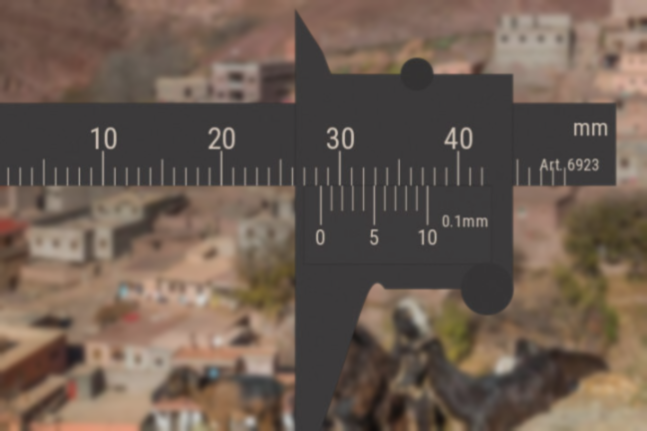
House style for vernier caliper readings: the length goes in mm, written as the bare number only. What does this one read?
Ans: 28.4
